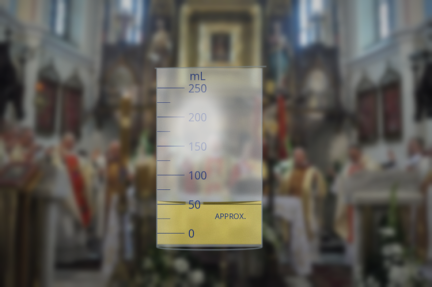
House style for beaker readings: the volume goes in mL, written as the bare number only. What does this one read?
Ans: 50
